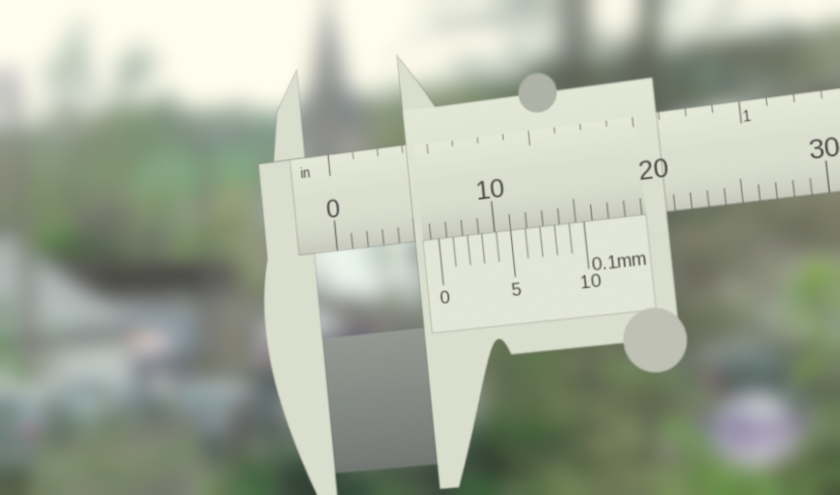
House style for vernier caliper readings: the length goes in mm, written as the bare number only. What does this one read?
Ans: 6.5
